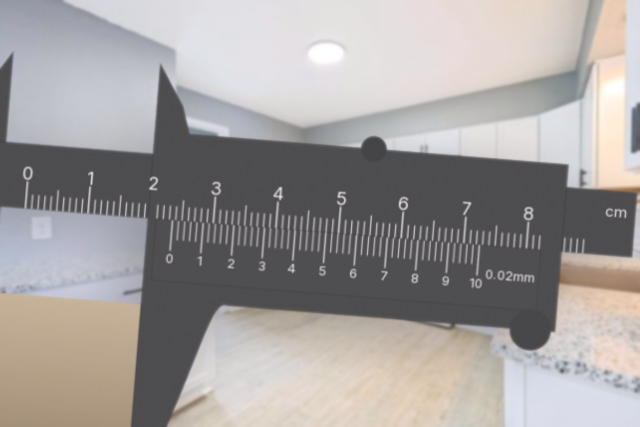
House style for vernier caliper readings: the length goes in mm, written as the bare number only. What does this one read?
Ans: 23.5
